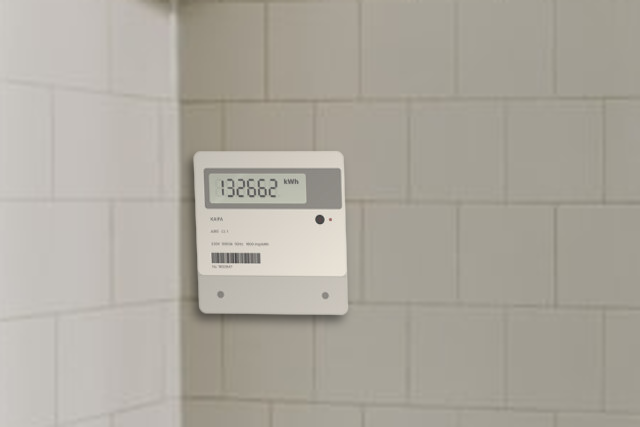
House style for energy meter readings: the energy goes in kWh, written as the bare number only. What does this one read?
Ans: 132662
